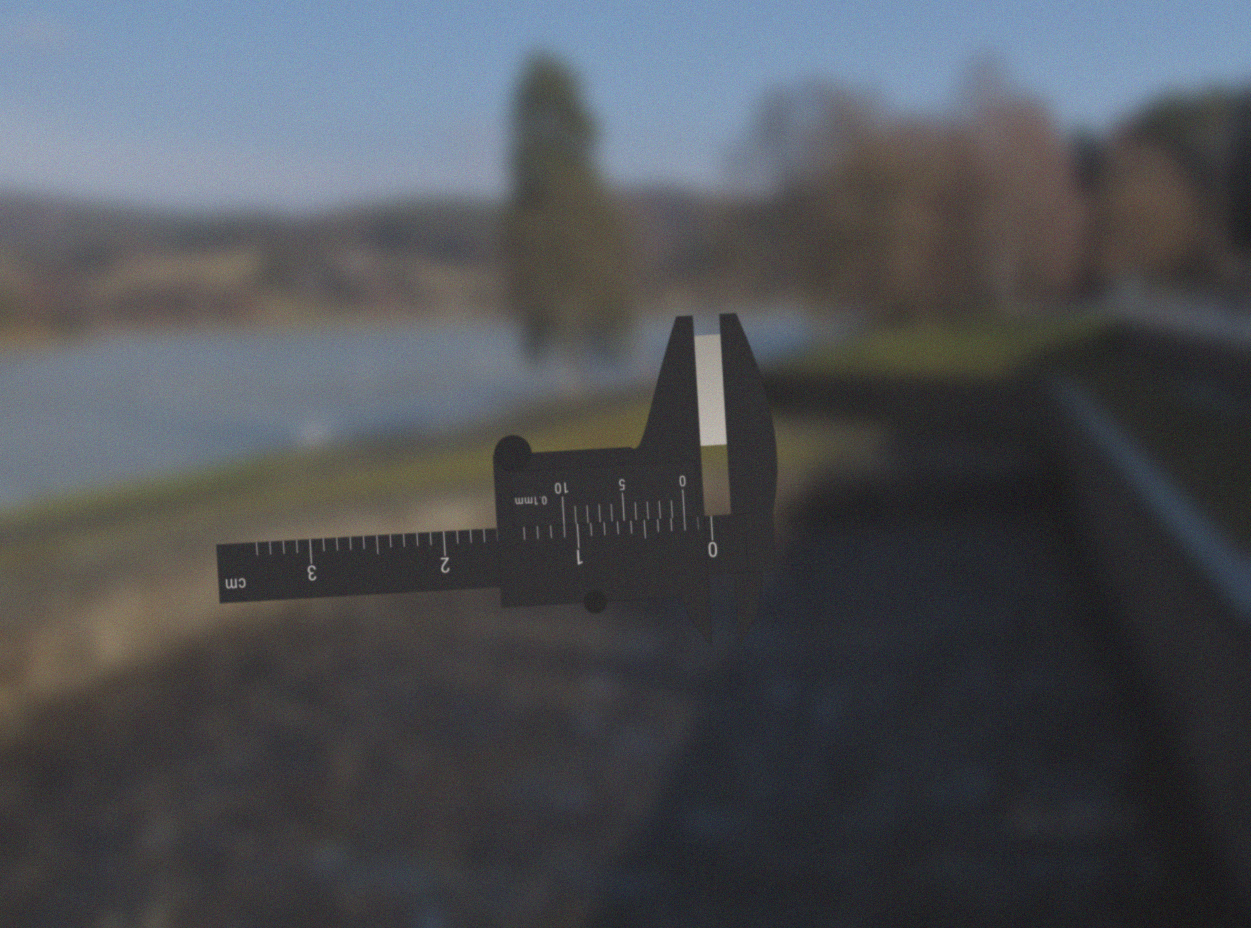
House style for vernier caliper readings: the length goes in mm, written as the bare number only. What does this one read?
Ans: 2.0
